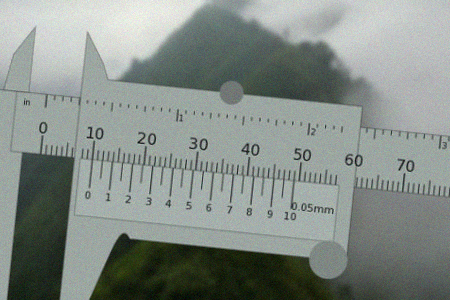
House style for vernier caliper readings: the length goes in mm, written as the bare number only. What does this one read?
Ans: 10.0
